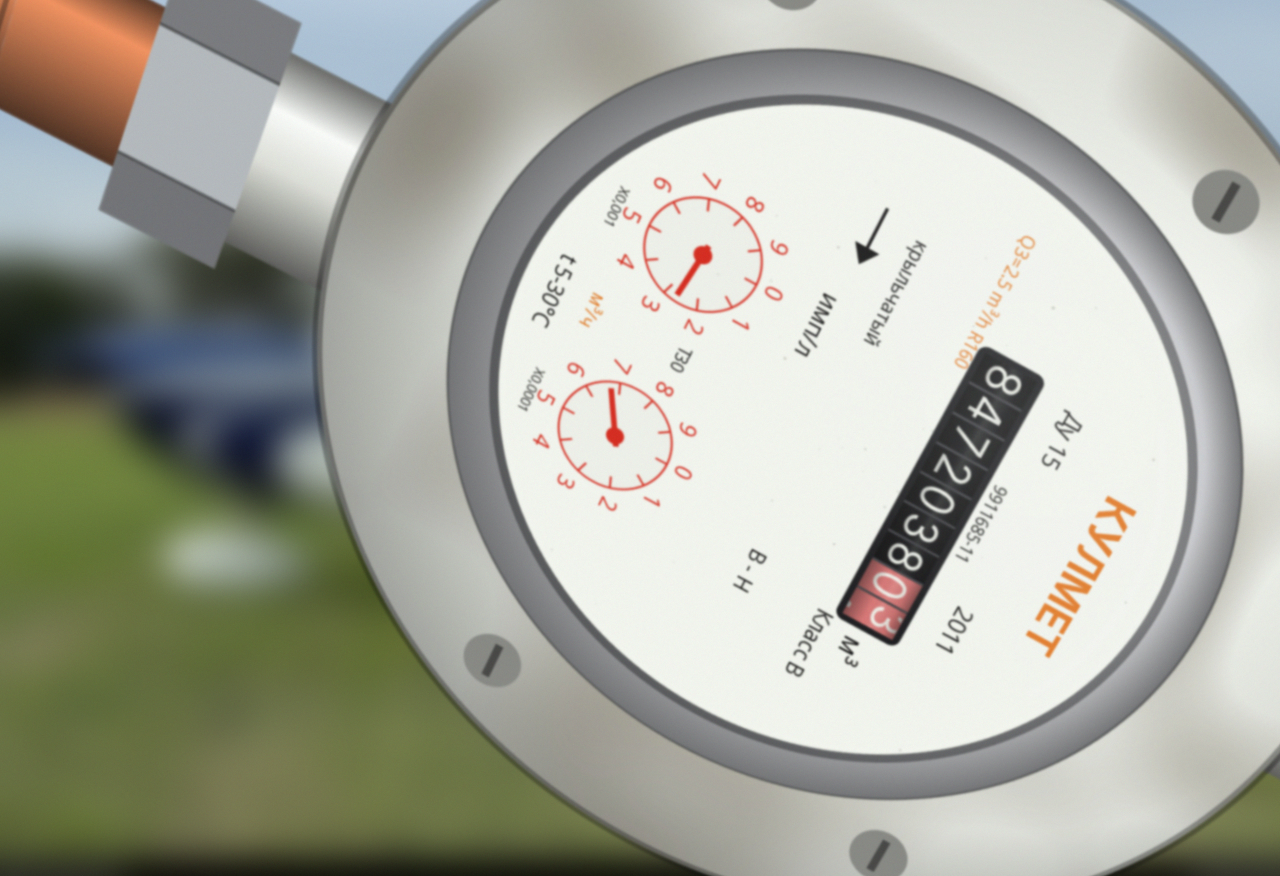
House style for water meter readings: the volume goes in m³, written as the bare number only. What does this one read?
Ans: 8472038.0326
